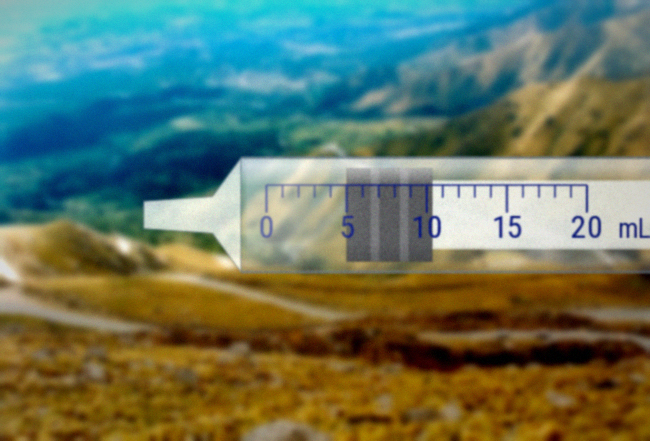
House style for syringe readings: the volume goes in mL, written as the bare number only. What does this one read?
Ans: 5
